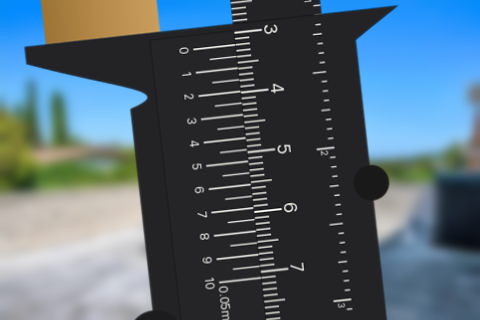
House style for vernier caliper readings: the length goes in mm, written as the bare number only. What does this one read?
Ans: 32.0
